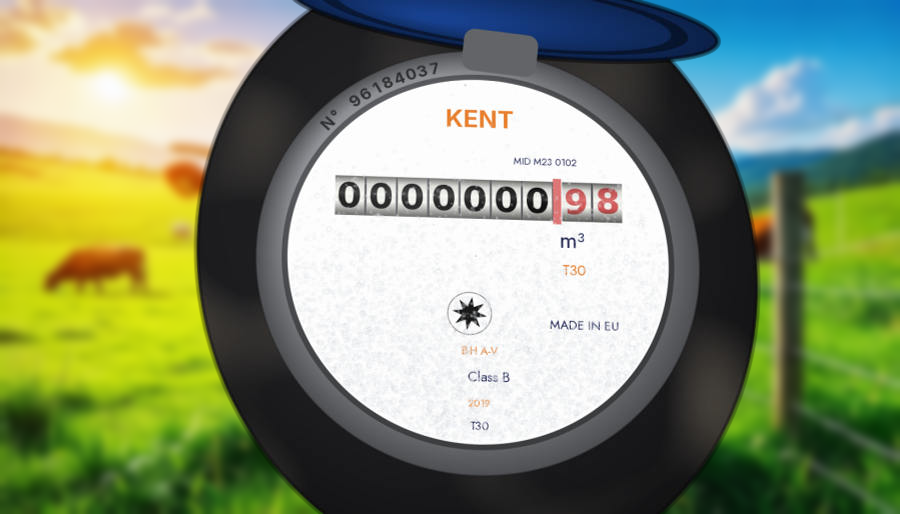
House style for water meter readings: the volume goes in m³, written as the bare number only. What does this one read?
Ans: 0.98
